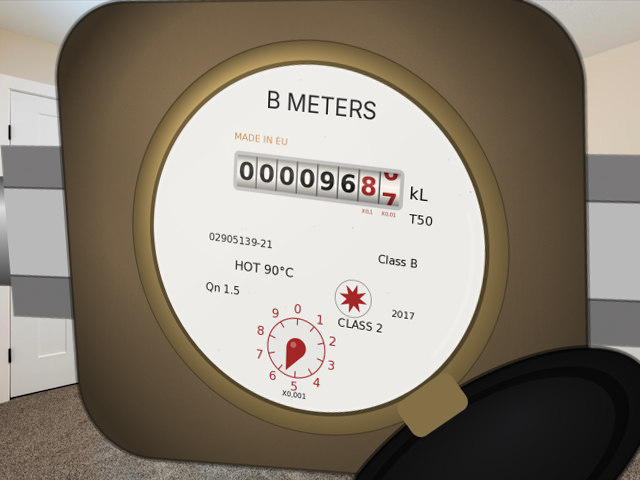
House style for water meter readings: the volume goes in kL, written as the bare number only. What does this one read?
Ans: 96.865
